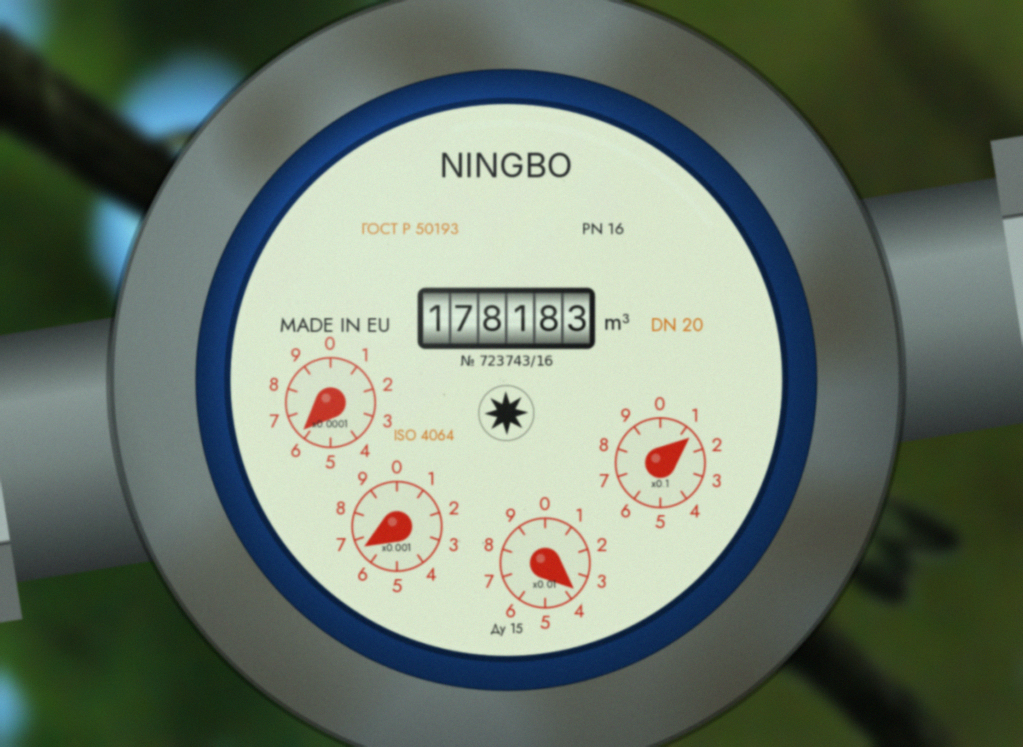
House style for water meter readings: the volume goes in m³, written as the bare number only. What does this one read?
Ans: 178183.1366
